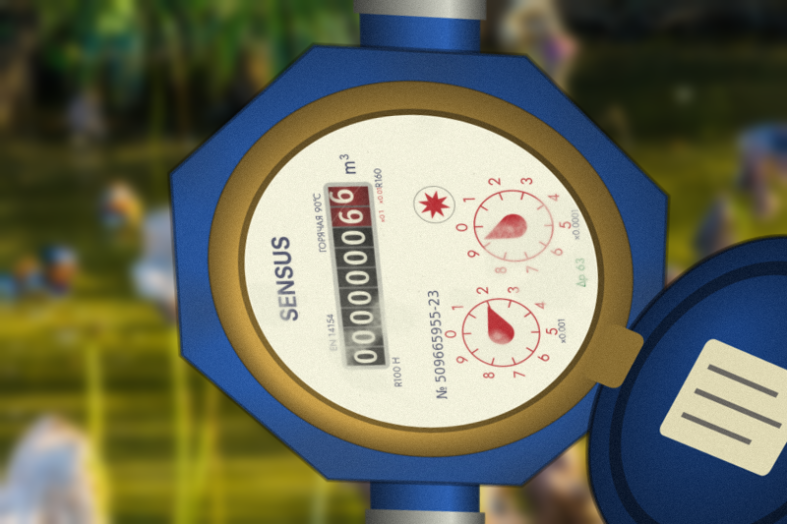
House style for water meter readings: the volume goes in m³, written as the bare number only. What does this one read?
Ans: 0.6619
